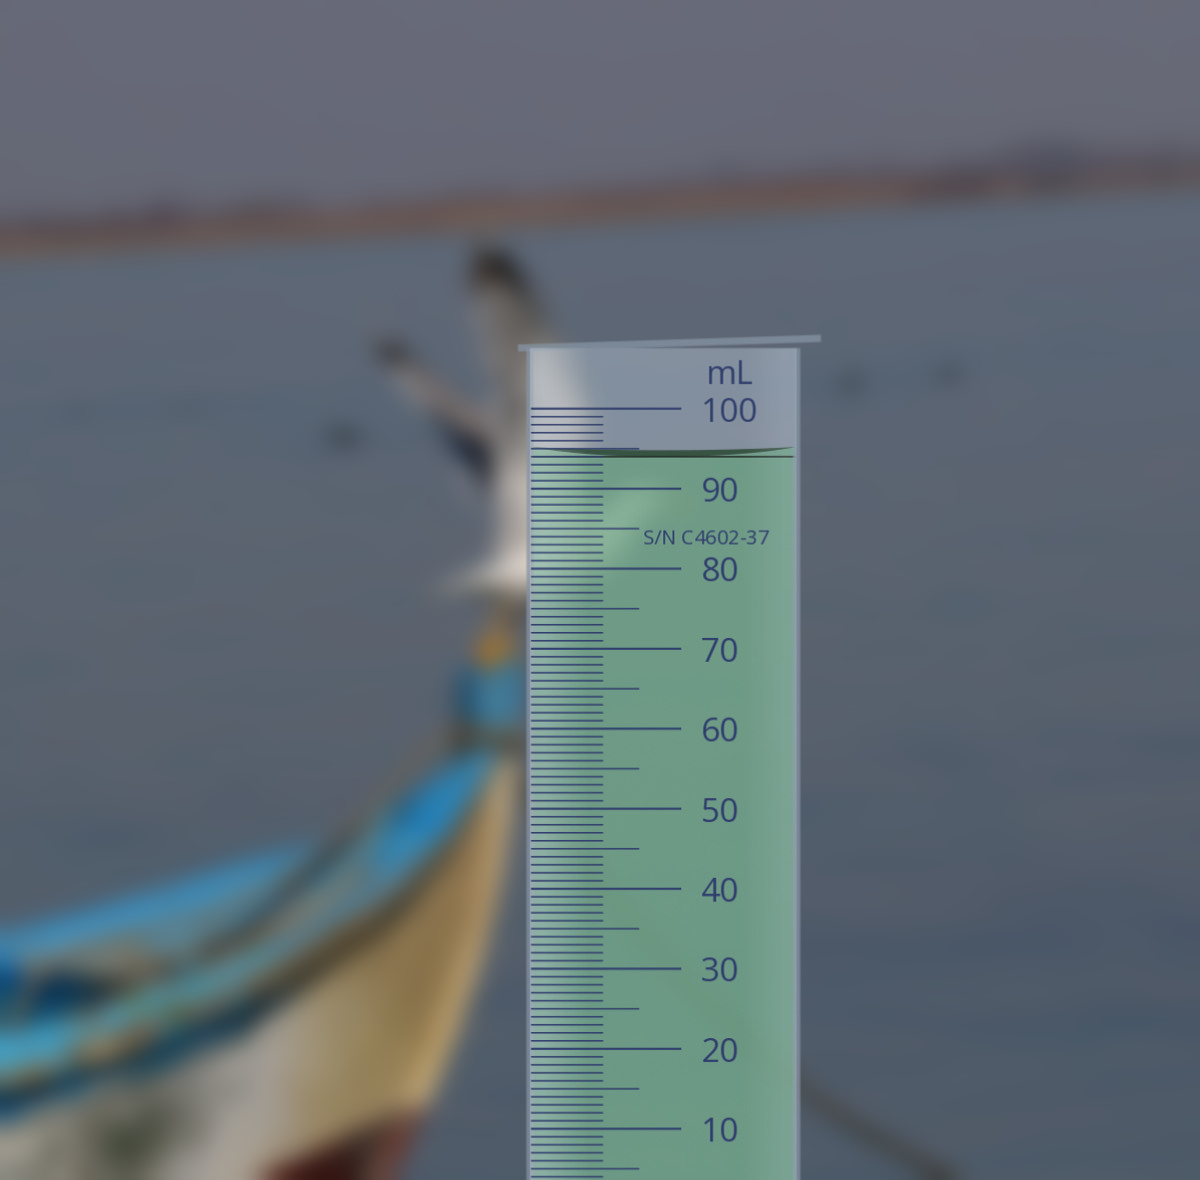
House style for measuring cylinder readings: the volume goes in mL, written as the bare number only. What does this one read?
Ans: 94
